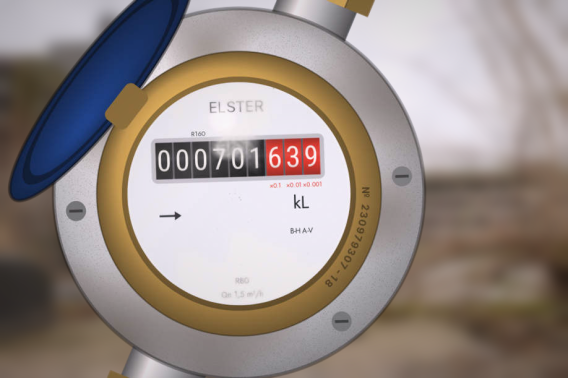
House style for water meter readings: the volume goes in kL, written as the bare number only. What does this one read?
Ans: 701.639
